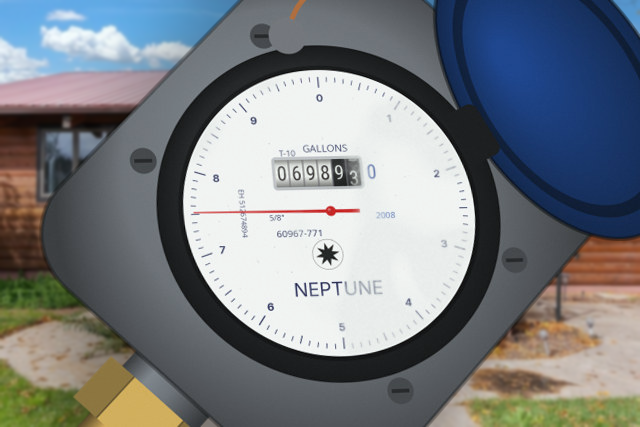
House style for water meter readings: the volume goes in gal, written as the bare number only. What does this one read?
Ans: 698927.5
